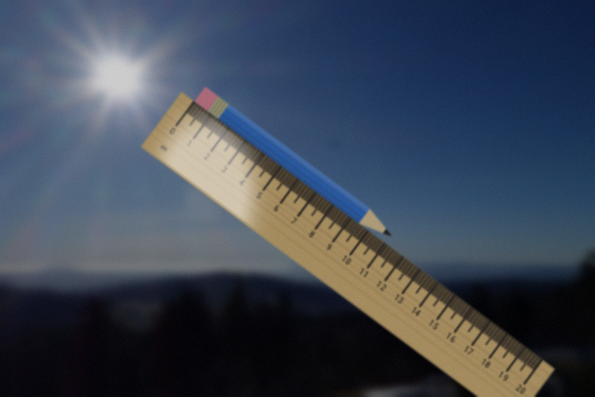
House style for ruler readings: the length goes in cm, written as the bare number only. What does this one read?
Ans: 11
